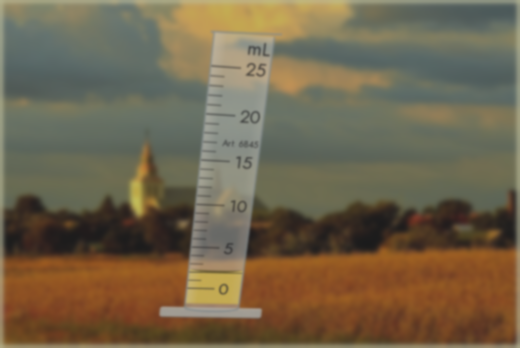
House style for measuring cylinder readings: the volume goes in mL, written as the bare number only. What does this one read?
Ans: 2
